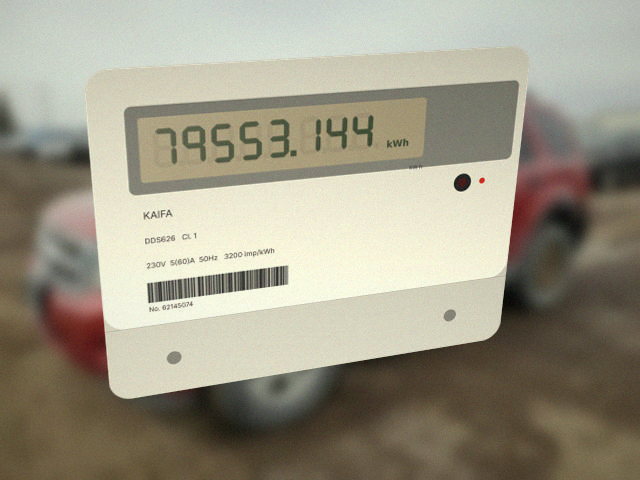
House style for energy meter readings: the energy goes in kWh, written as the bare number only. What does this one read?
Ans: 79553.144
